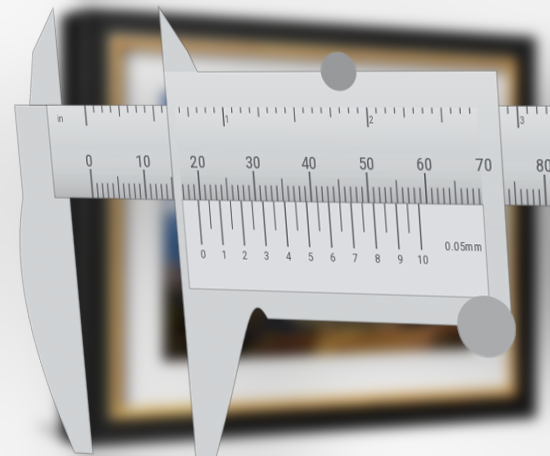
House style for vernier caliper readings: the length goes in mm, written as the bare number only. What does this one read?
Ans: 19.6
